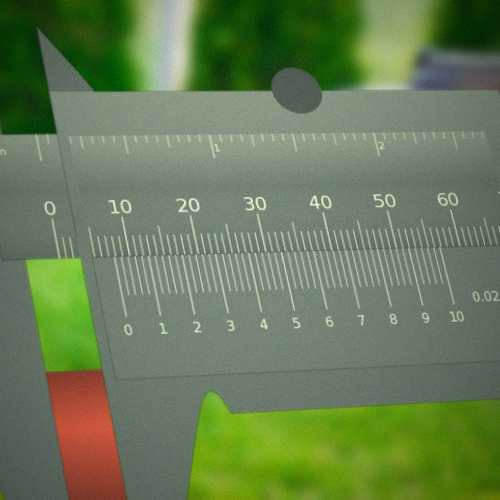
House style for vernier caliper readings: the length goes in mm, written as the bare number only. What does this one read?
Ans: 7.8
